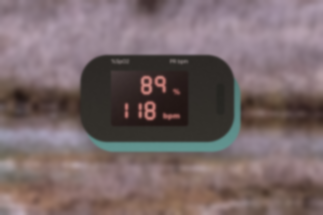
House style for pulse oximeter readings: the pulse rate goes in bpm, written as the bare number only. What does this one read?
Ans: 118
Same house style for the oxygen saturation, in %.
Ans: 89
